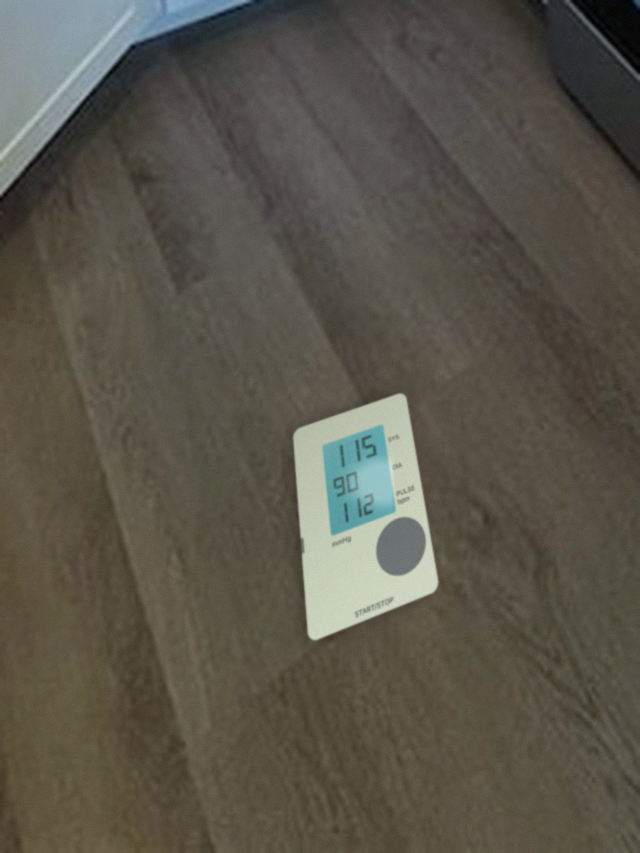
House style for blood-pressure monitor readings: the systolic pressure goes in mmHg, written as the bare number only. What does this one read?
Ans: 115
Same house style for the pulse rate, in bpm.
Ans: 112
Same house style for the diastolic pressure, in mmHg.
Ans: 90
